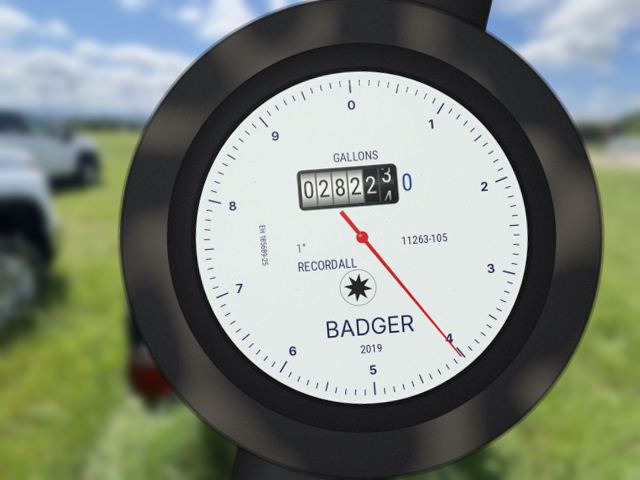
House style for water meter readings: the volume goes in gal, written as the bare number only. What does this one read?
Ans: 282234.0
